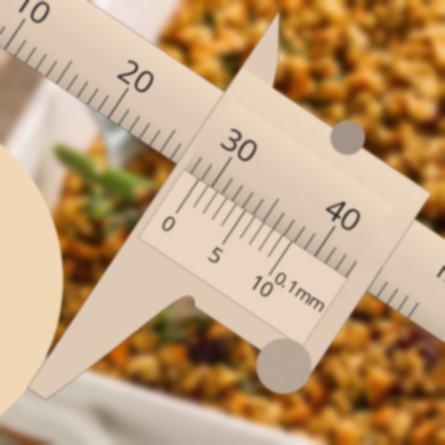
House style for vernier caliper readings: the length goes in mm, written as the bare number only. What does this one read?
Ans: 28.8
